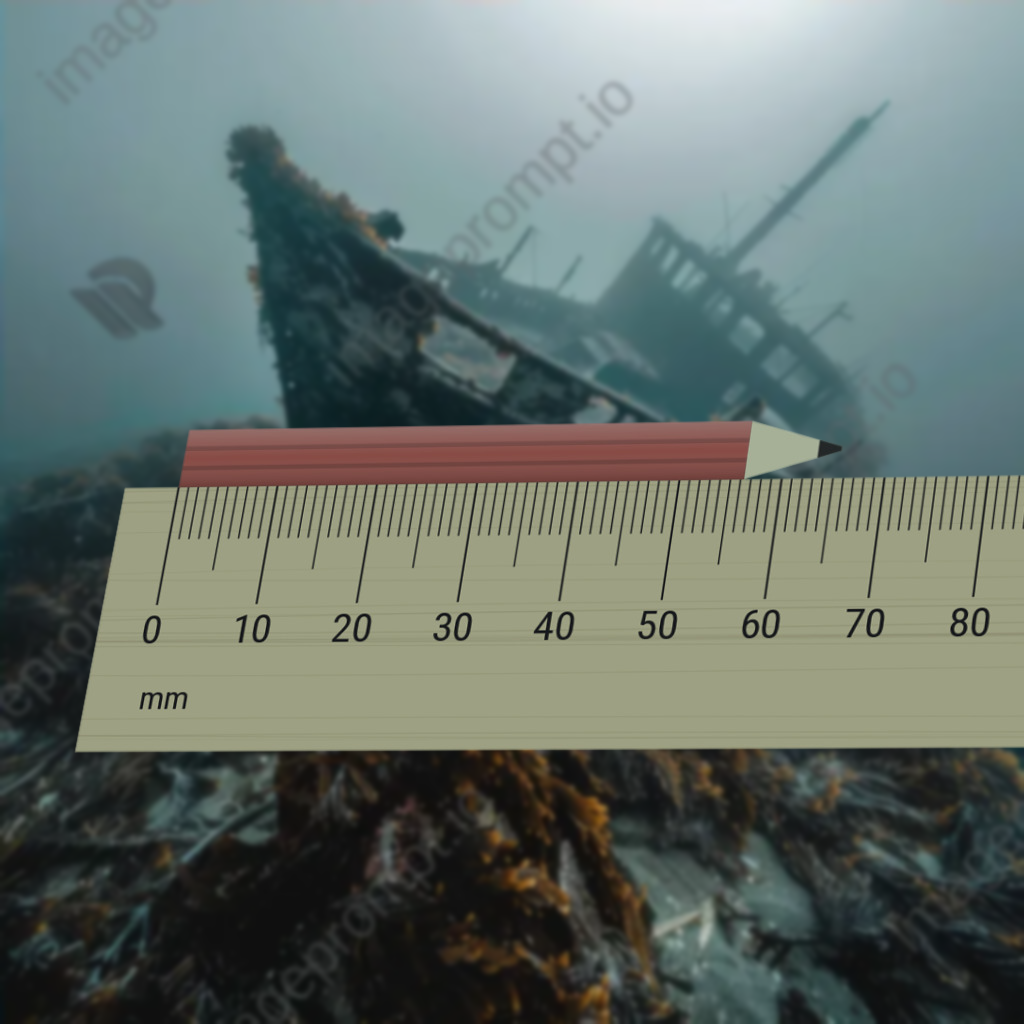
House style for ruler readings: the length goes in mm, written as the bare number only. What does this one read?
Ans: 65.5
